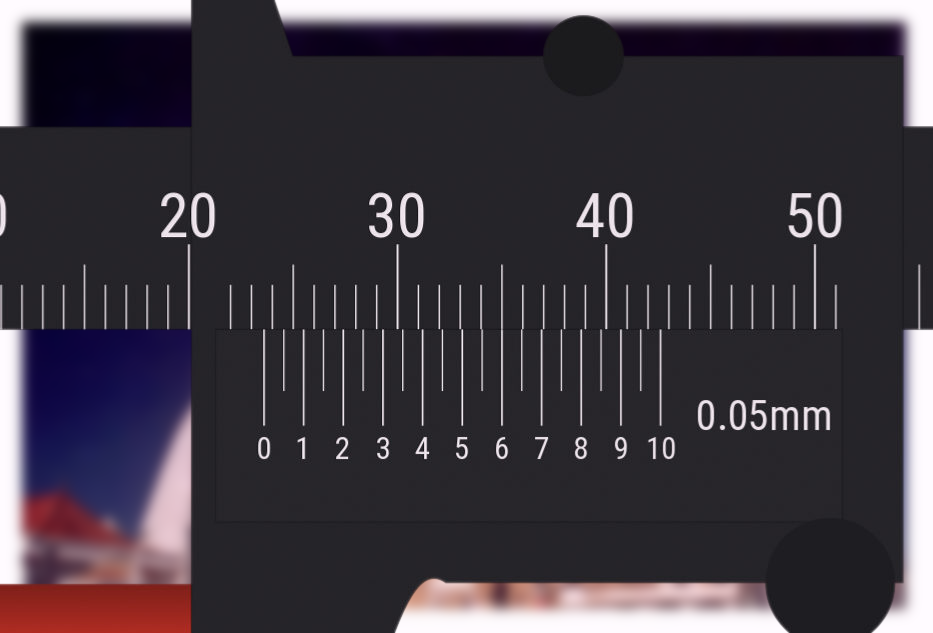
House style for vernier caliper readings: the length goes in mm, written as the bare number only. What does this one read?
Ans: 23.6
